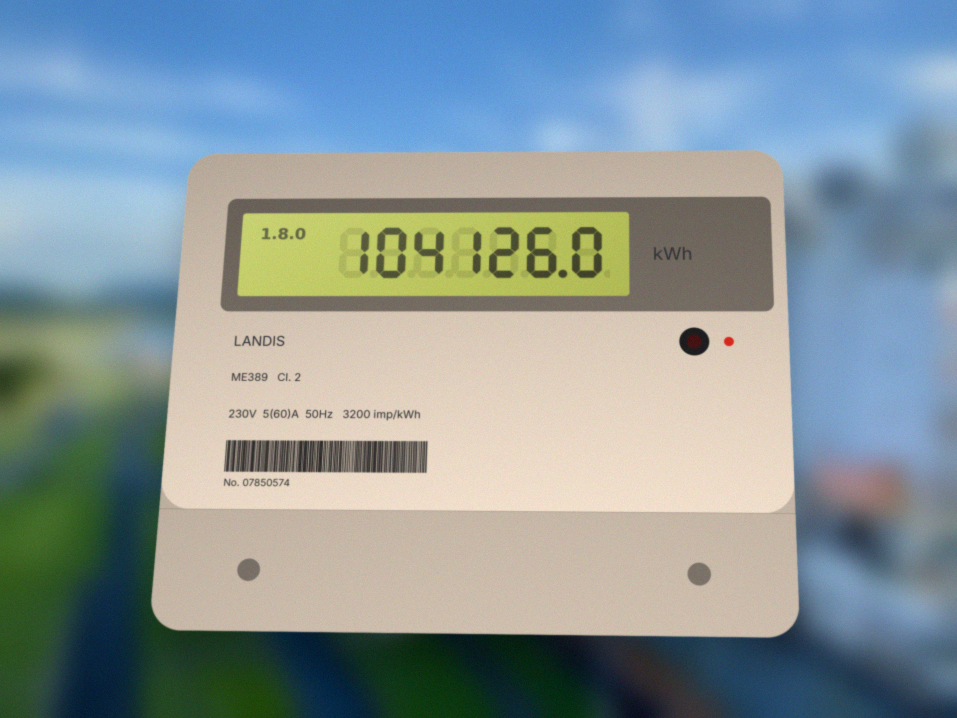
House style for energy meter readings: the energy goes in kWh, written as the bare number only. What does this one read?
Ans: 104126.0
